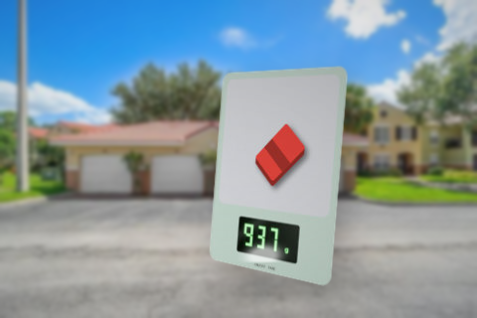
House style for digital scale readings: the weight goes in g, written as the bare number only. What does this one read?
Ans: 937
